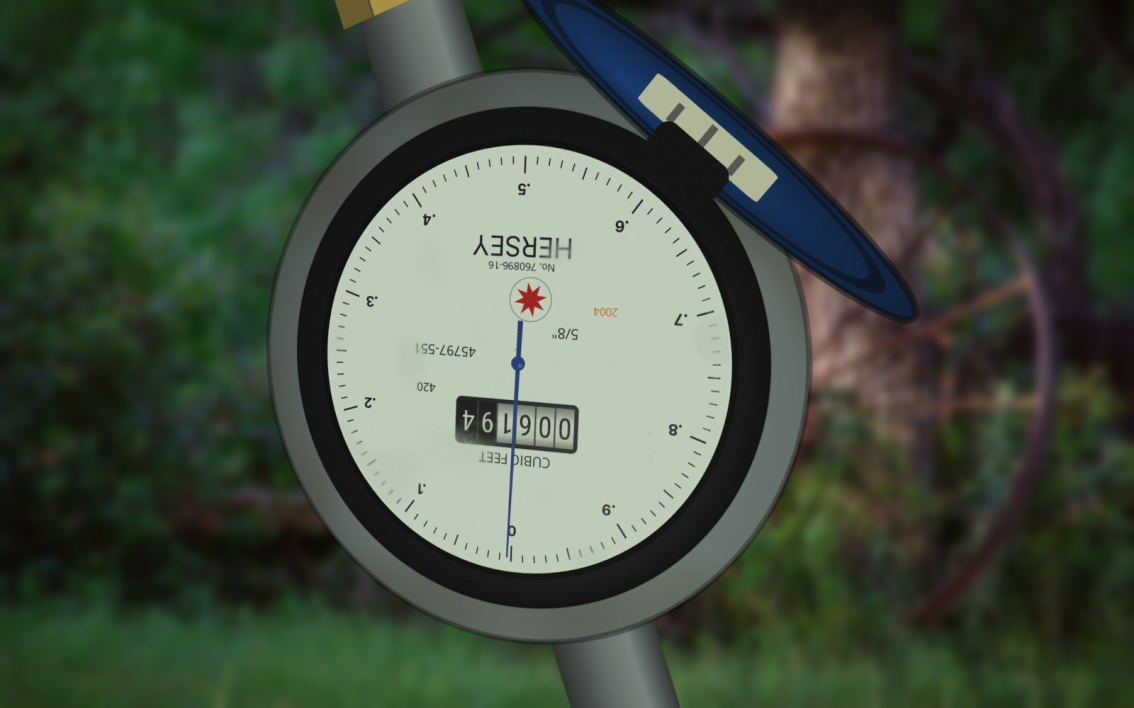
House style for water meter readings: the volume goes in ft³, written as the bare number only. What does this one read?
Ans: 6194.00
